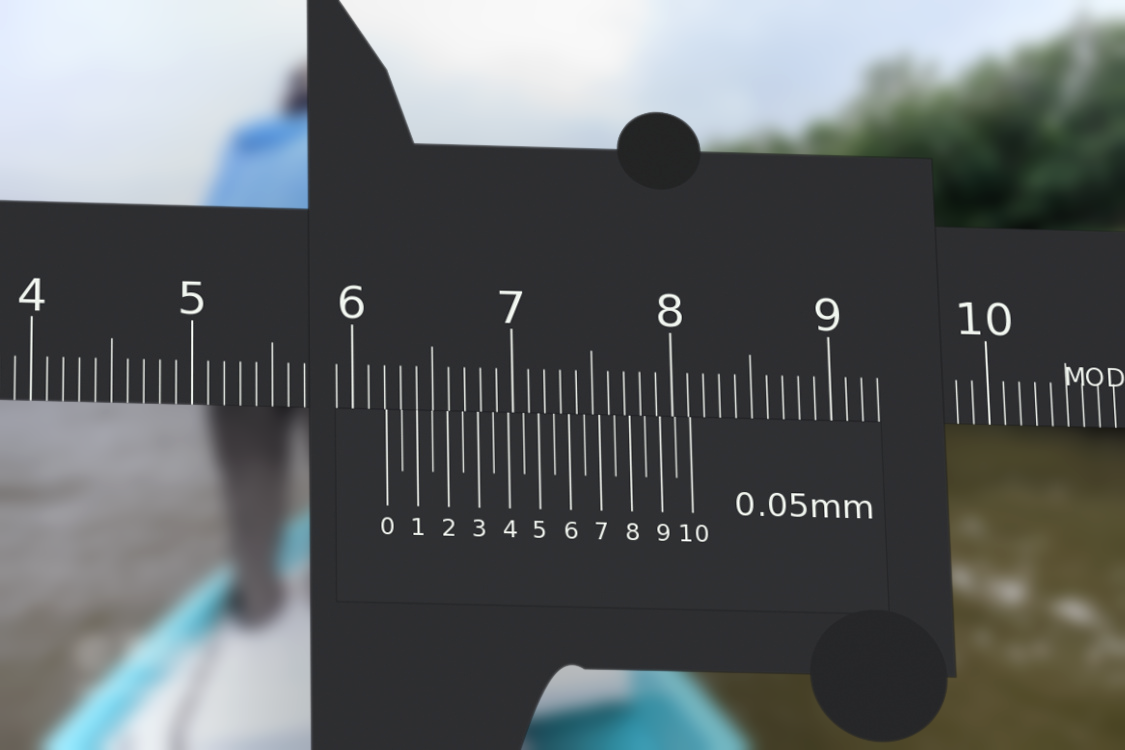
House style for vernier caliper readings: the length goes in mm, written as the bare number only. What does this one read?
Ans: 62.1
